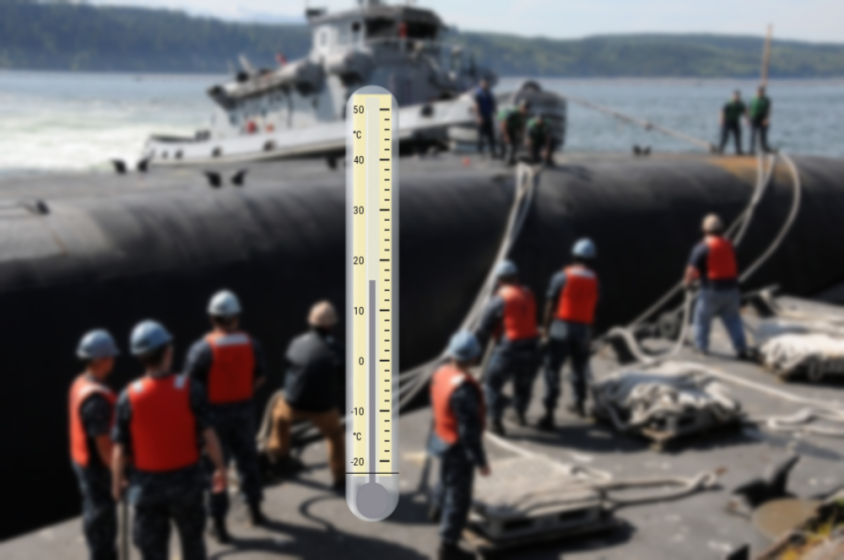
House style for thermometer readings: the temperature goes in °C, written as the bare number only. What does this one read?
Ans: 16
